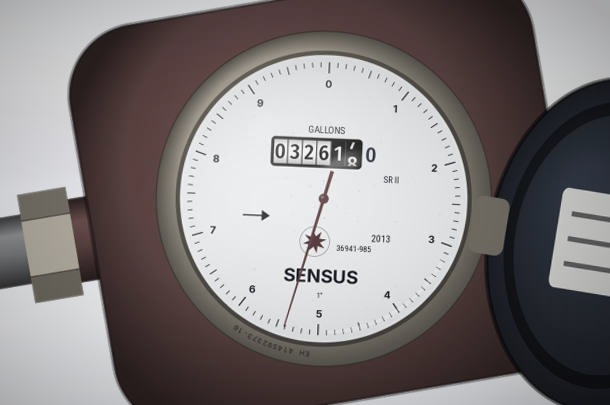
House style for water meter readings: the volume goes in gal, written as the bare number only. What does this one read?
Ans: 326175.4
